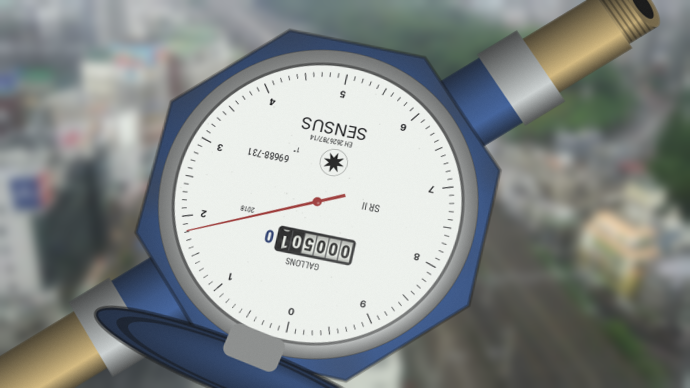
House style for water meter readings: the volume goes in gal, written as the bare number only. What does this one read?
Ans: 5011.8
